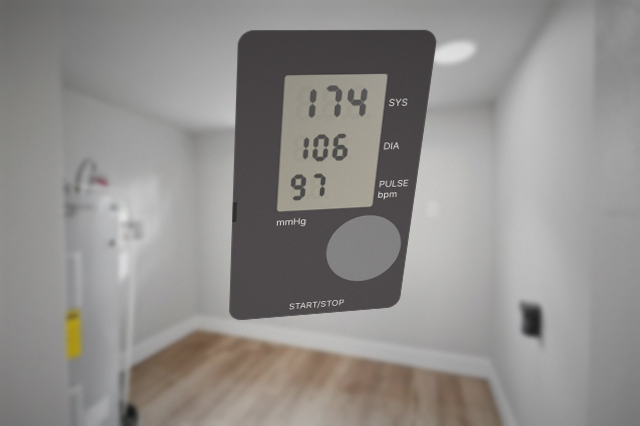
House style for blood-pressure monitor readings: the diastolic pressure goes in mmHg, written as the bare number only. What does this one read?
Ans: 106
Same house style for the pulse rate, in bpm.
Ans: 97
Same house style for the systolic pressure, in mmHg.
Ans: 174
